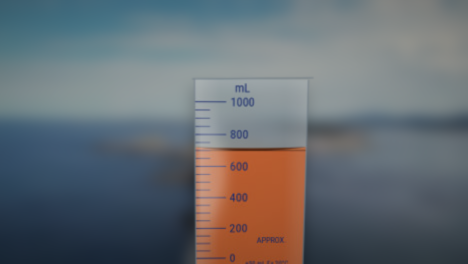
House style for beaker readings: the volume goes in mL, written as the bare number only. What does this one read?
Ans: 700
